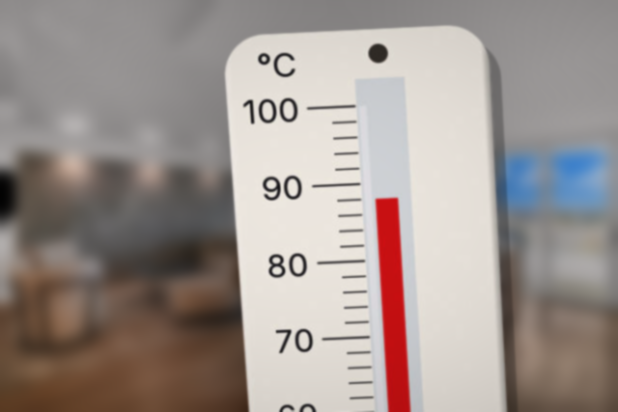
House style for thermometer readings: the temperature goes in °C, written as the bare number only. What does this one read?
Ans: 88
